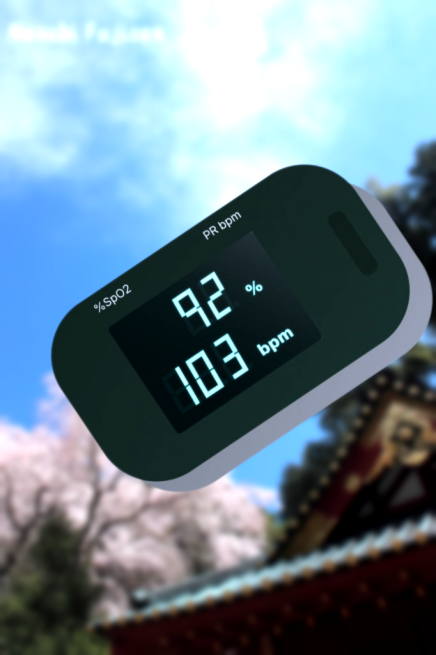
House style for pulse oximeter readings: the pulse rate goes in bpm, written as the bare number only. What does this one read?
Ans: 103
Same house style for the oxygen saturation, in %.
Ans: 92
